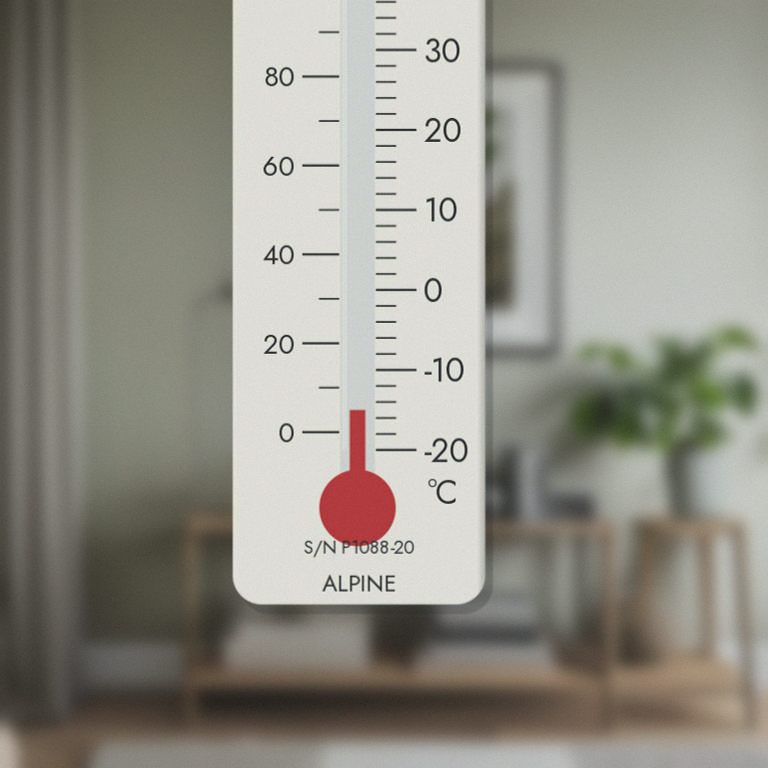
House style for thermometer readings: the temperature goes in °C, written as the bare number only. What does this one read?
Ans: -15
